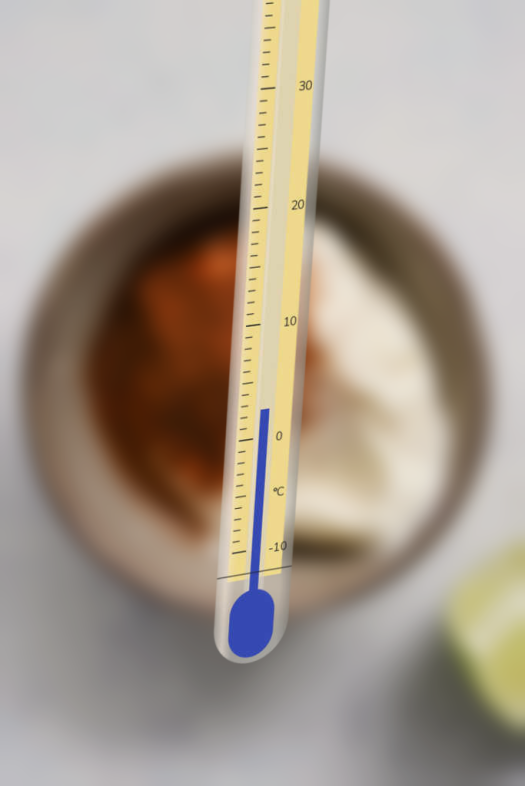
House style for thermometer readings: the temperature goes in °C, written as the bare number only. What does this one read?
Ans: 2.5
